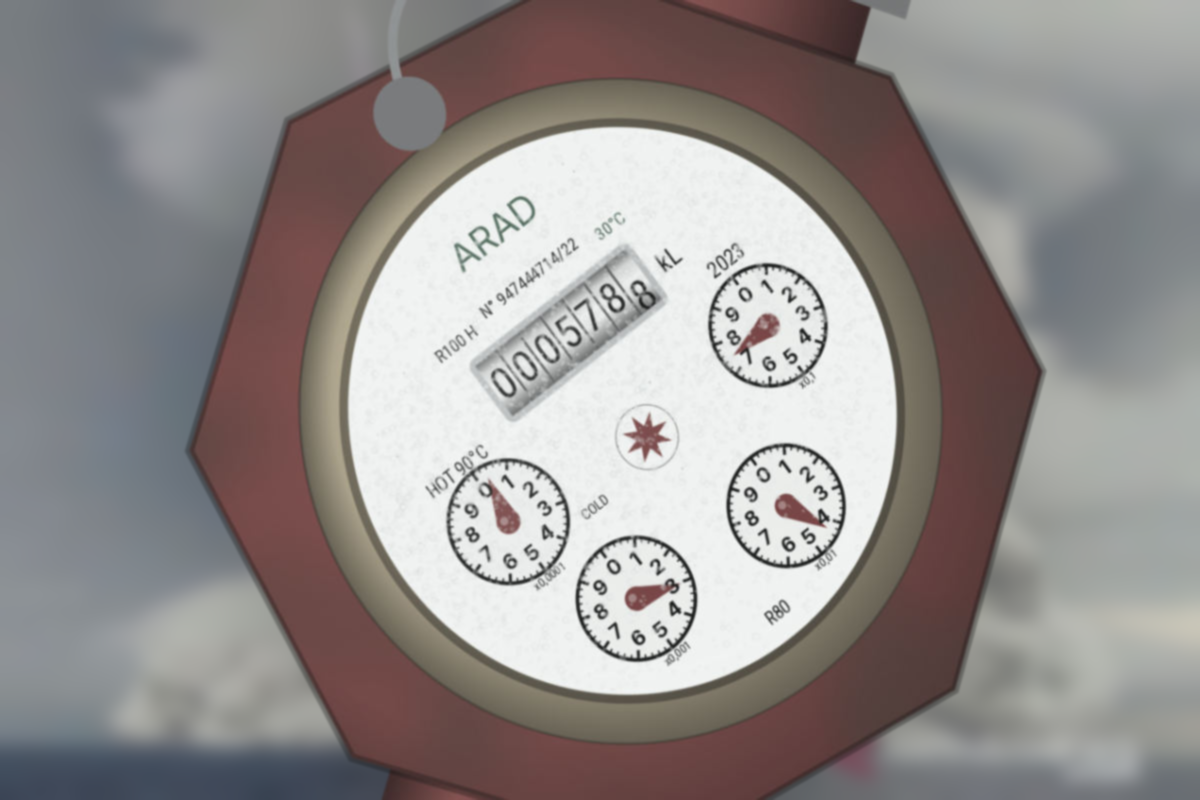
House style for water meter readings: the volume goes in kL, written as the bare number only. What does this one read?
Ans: 5787.7430
